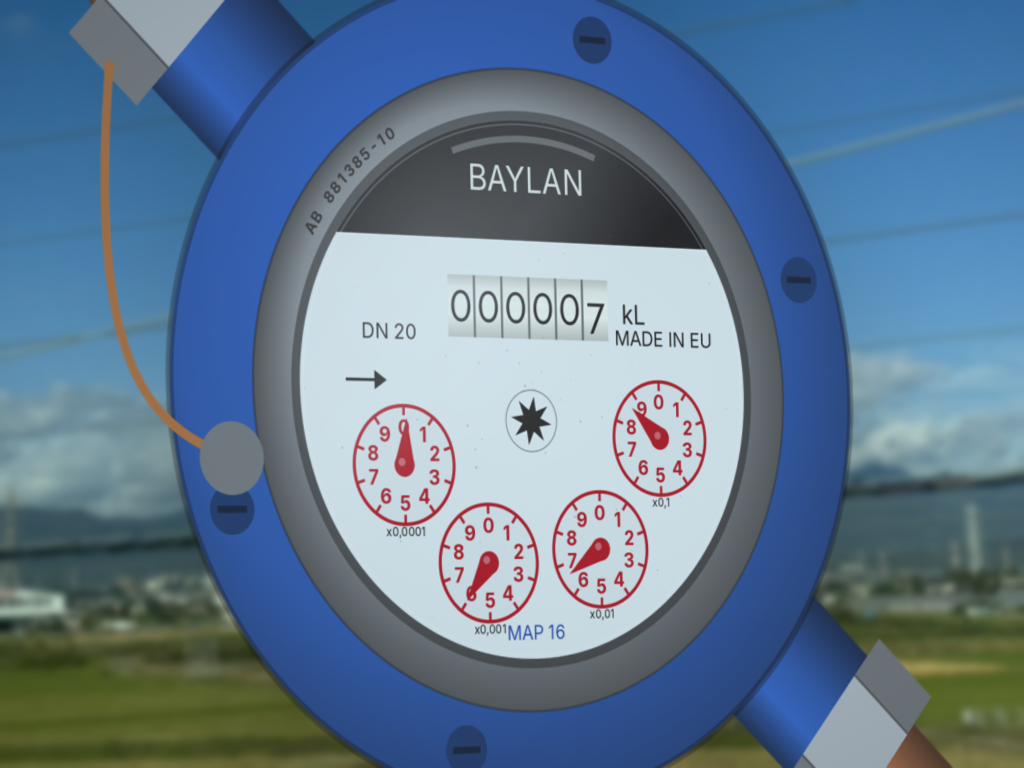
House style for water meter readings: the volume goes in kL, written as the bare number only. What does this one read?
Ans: 6.8660
